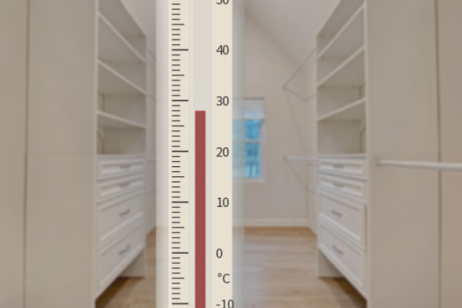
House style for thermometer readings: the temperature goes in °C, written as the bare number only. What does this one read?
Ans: 28
